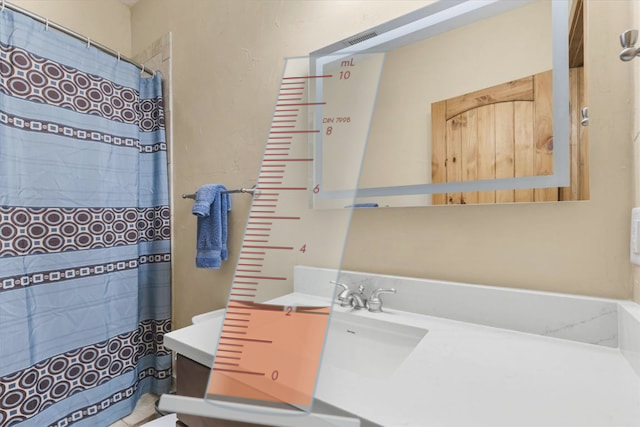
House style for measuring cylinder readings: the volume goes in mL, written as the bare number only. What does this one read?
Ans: 2
